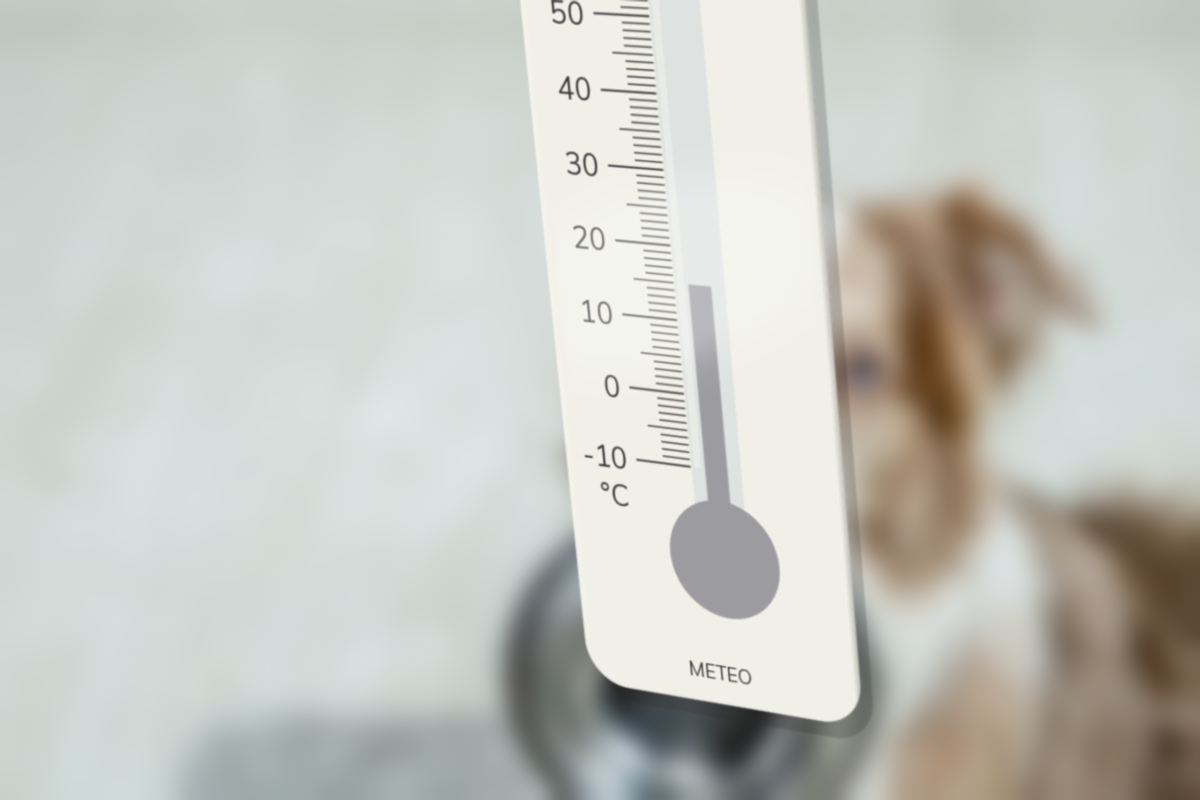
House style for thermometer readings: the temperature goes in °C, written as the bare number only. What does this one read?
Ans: 15
